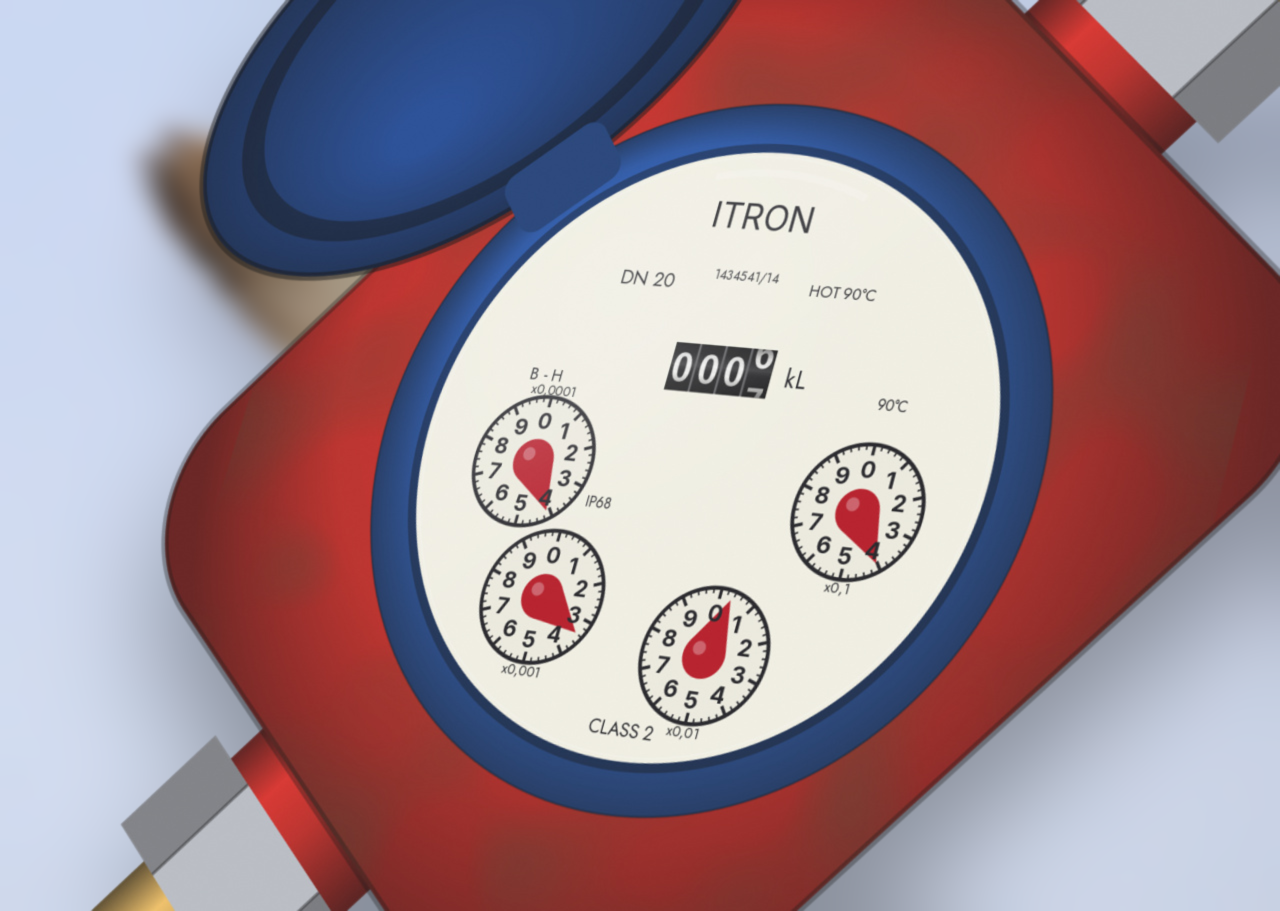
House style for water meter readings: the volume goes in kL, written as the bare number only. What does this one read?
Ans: 6.4034
